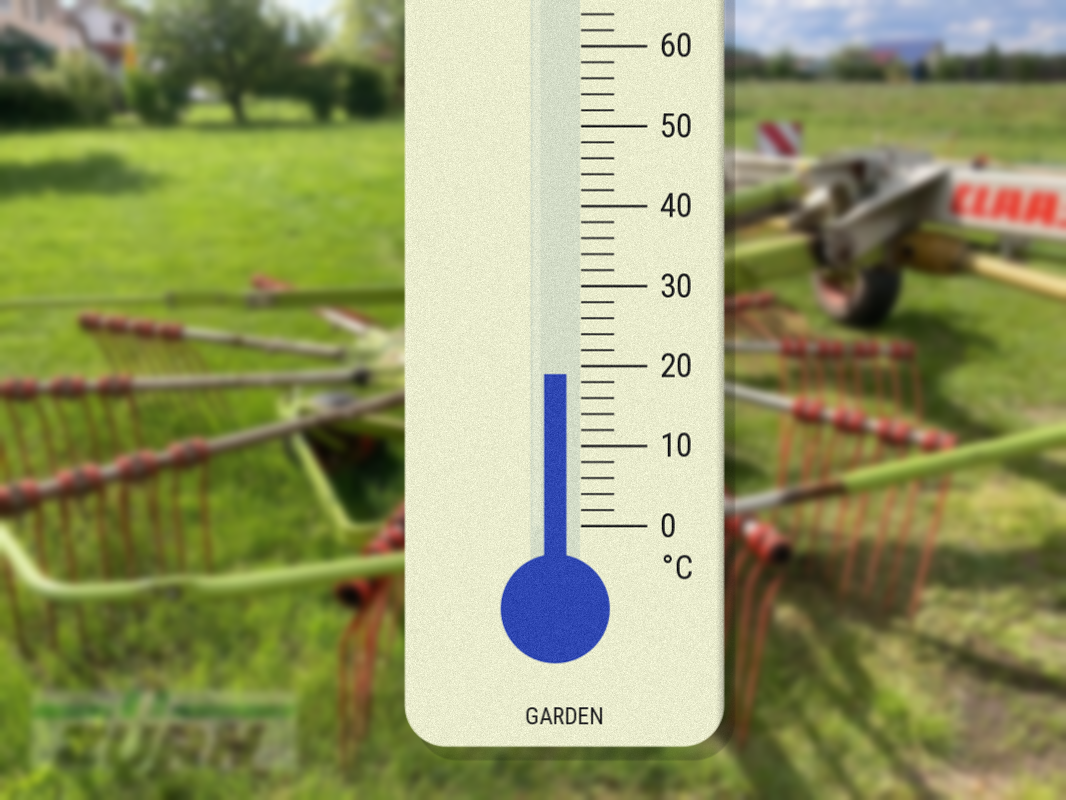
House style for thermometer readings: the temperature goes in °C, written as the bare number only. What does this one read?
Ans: 19
